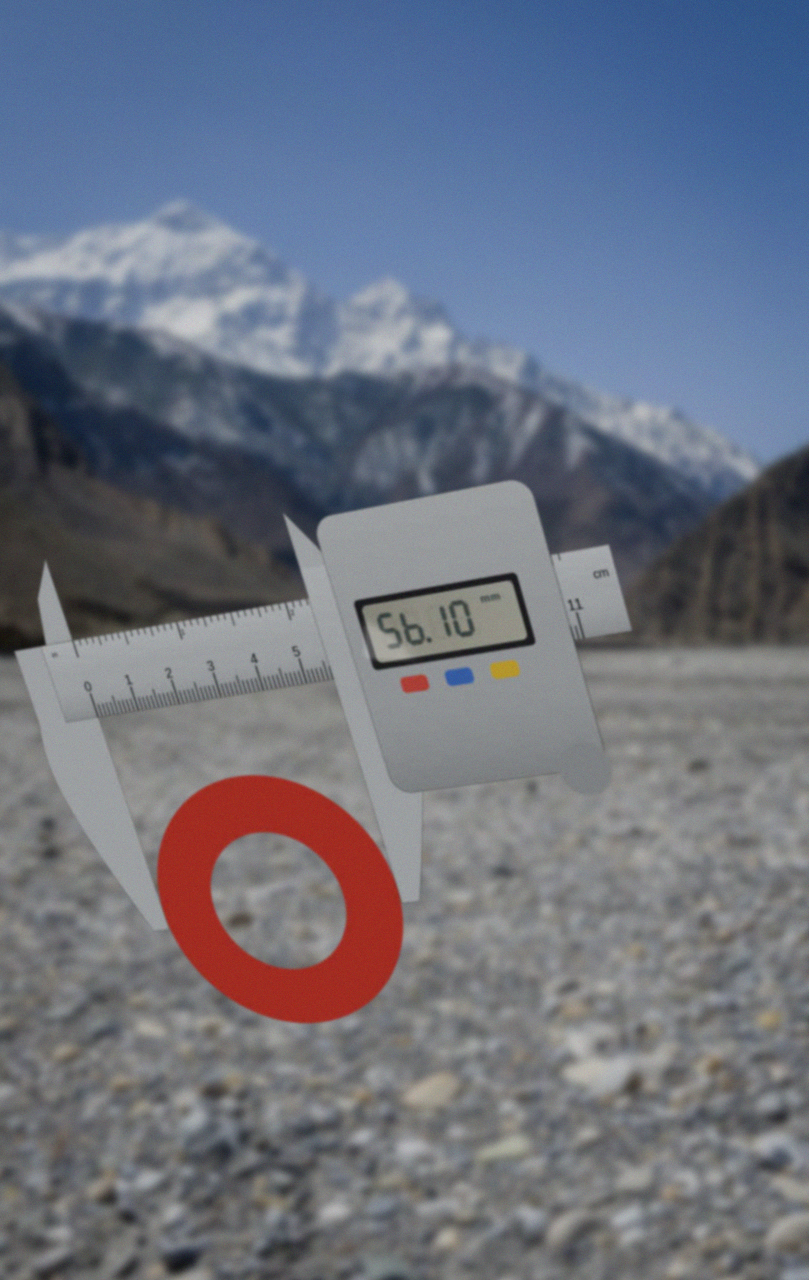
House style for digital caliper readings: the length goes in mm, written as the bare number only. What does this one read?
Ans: 56.10
